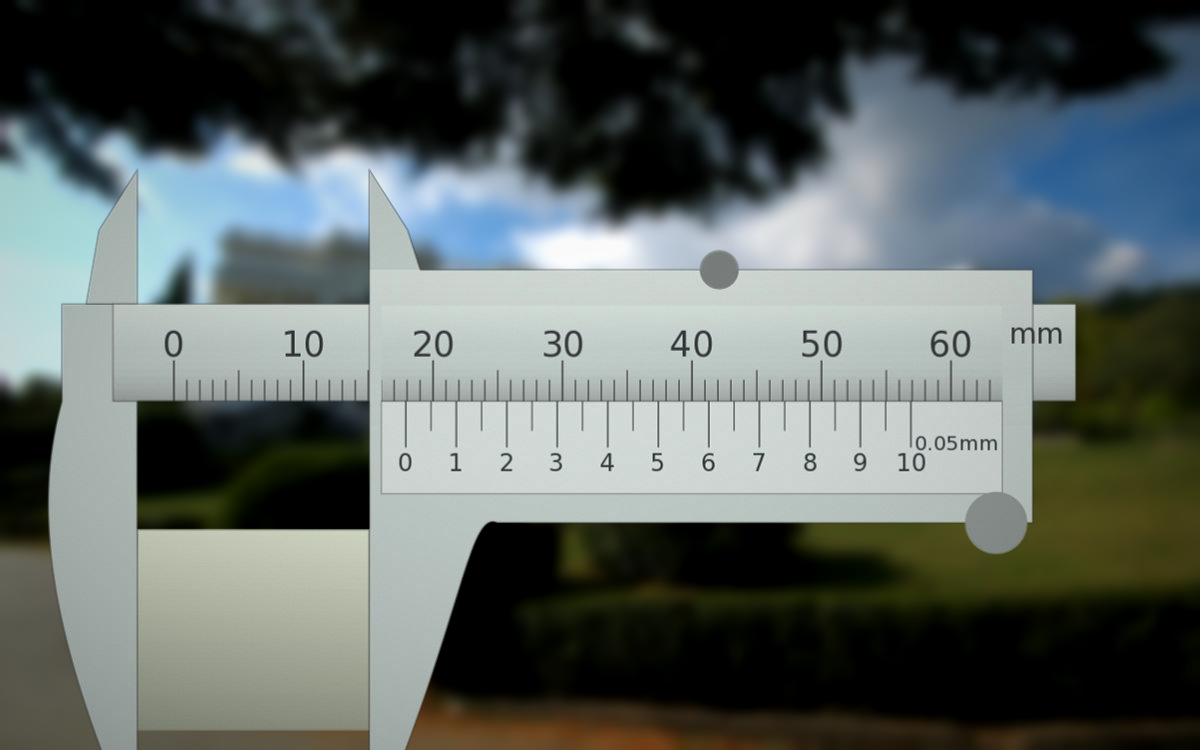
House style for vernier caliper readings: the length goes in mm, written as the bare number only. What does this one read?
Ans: 17.9
